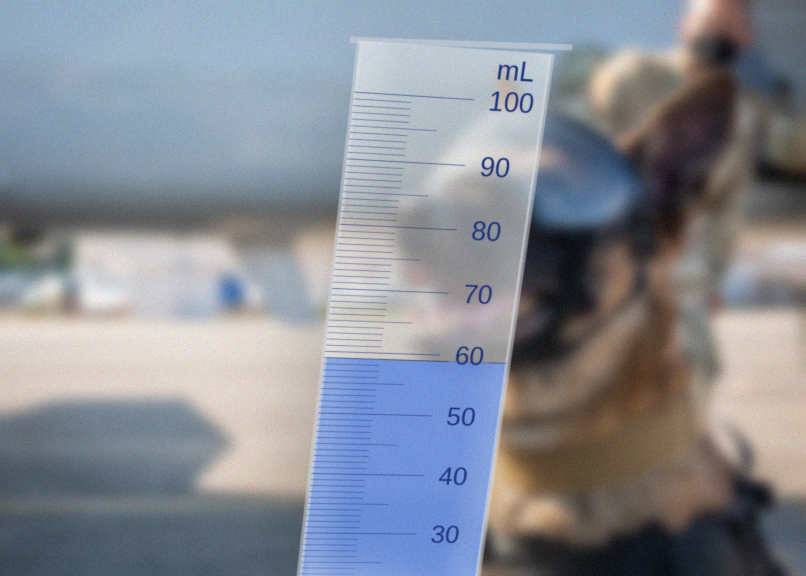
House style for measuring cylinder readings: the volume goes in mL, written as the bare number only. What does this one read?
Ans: 59
